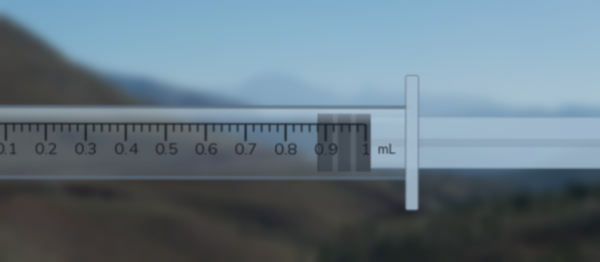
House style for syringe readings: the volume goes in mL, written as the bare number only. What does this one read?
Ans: 0.88
